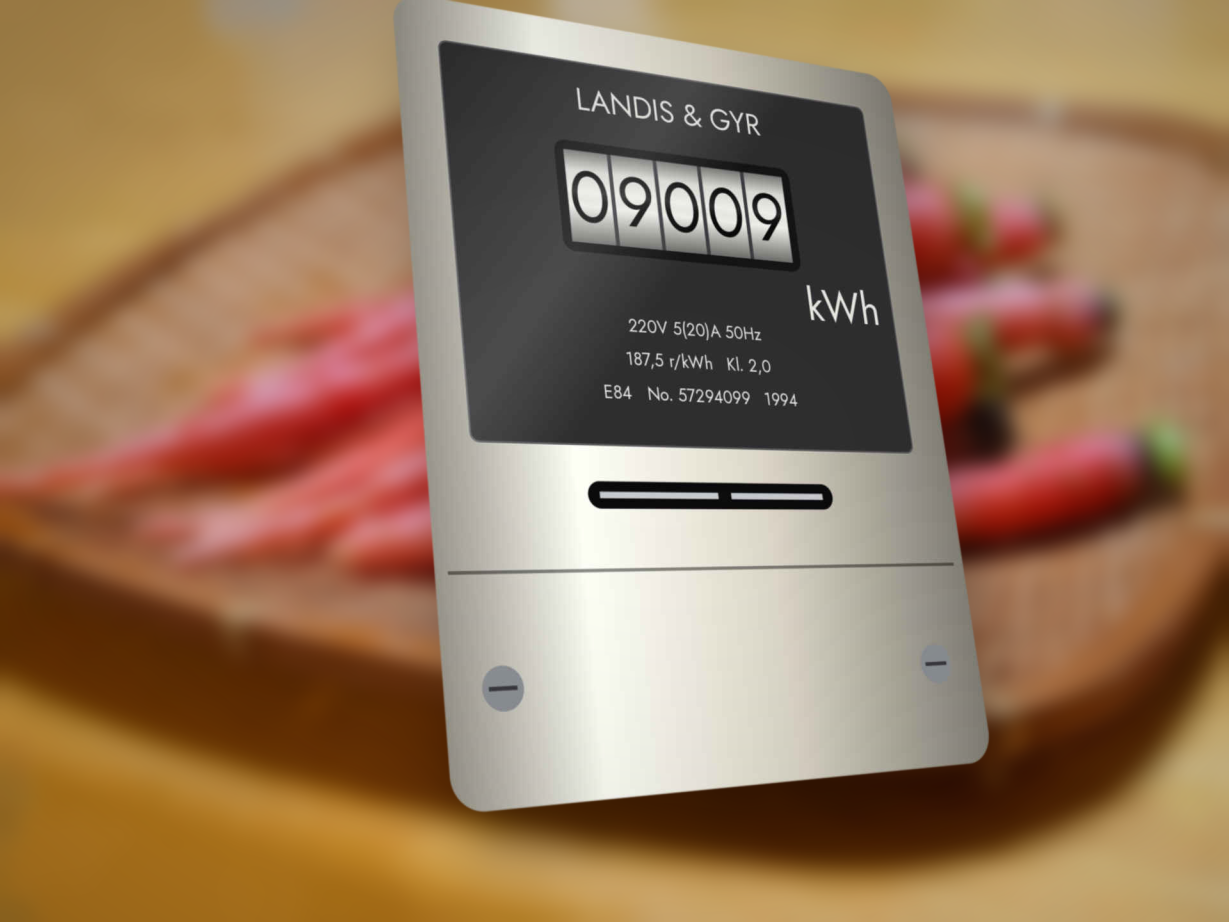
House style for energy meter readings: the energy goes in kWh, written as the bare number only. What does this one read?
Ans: 9009
